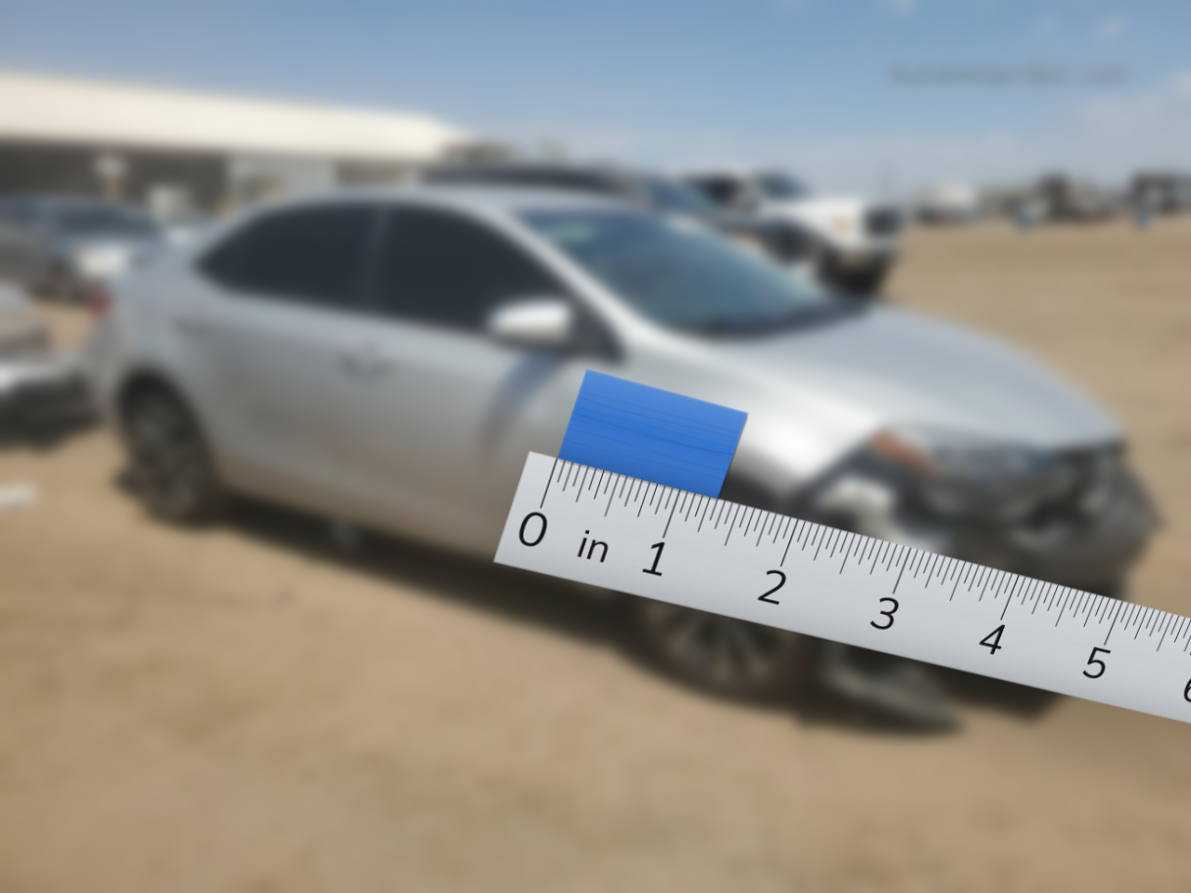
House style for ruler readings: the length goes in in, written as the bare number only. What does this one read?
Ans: 1.3125
